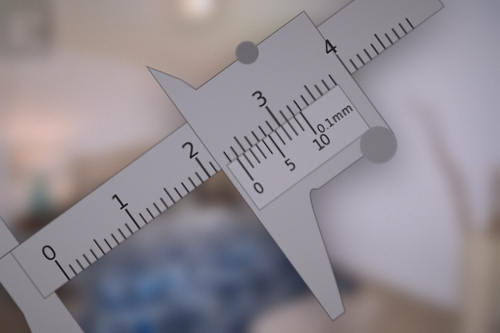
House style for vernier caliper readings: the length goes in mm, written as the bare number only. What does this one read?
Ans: 23.8
